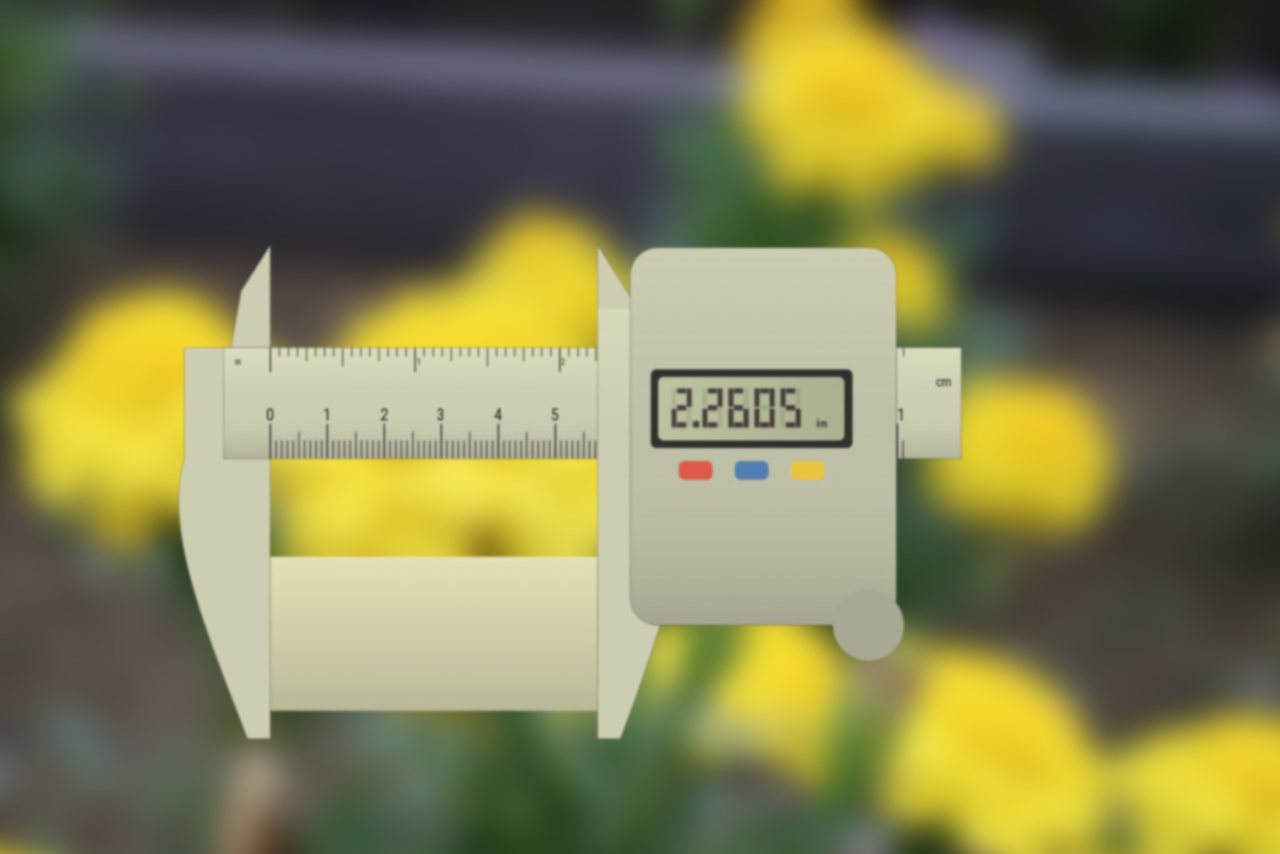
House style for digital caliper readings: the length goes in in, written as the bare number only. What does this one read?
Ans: 2.2605
